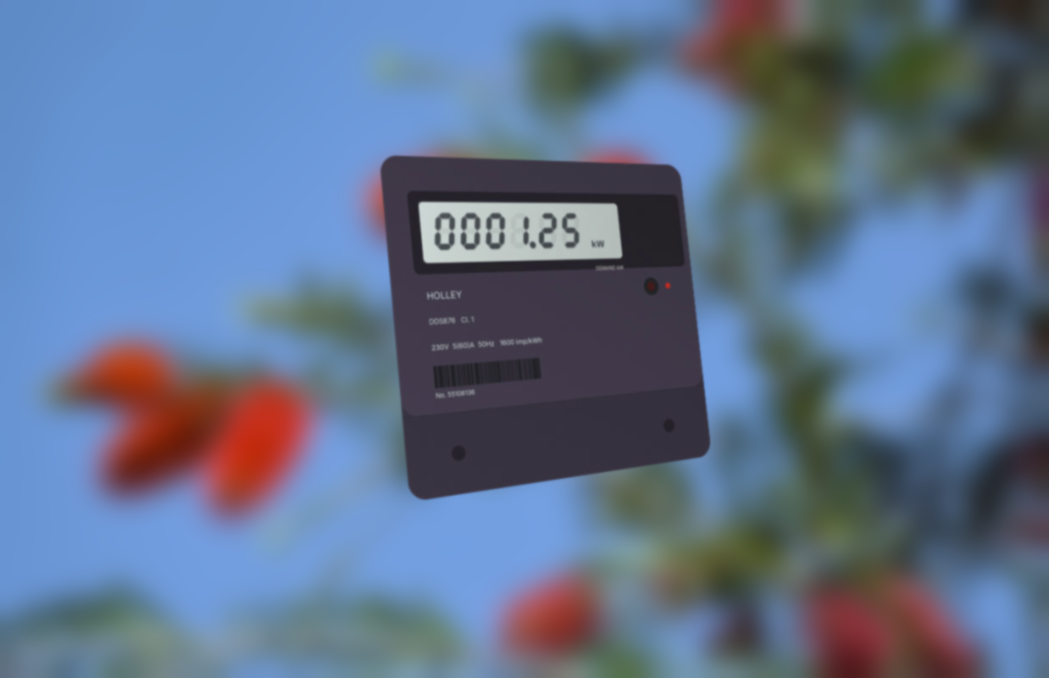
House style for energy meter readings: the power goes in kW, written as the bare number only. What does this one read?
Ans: 1.25
